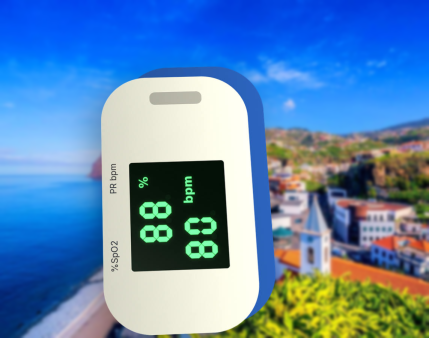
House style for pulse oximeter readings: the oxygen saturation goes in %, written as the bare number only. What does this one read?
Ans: 88
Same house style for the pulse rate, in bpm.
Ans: 80
